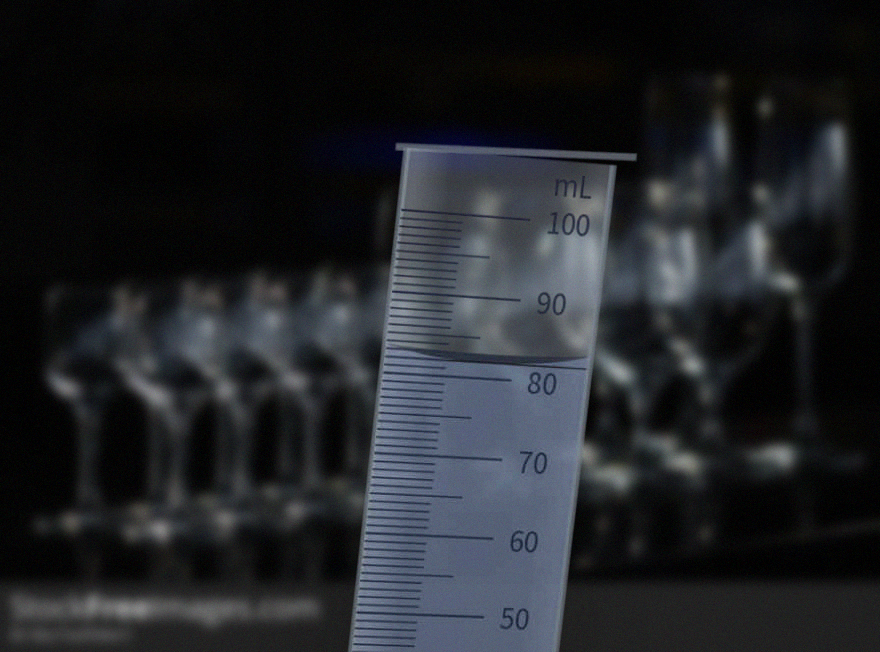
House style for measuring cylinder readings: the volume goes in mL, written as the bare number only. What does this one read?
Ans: 82
